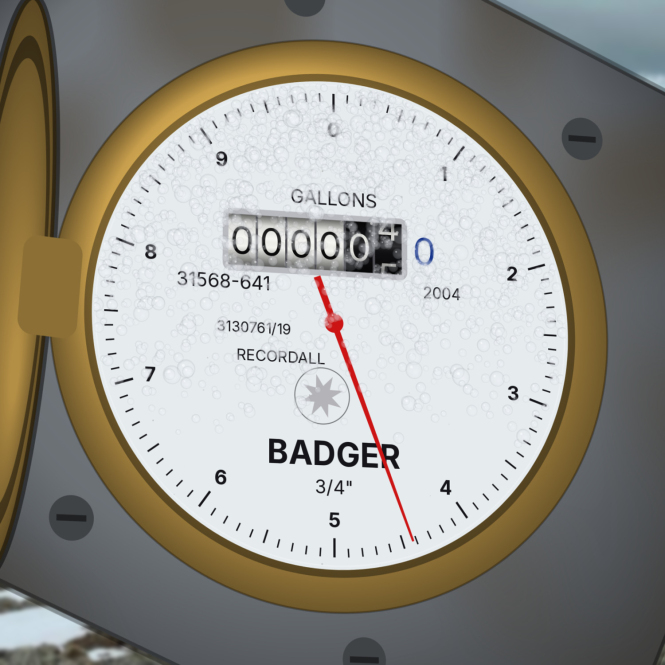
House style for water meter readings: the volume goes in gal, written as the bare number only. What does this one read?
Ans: 44.4
